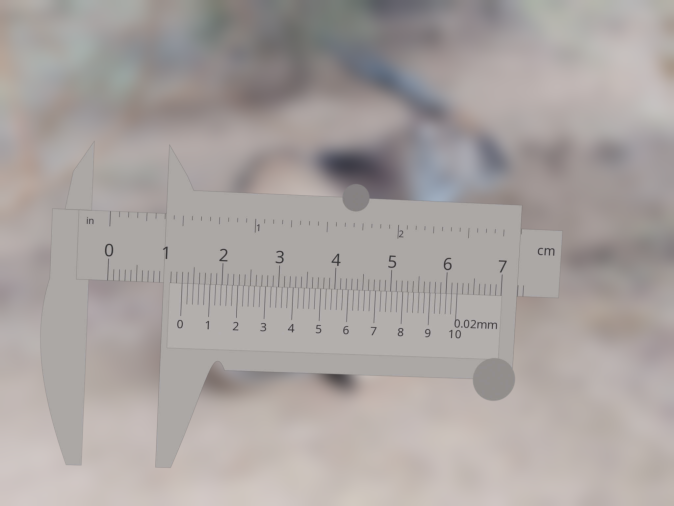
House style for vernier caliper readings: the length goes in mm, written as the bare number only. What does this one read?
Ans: 13.0
